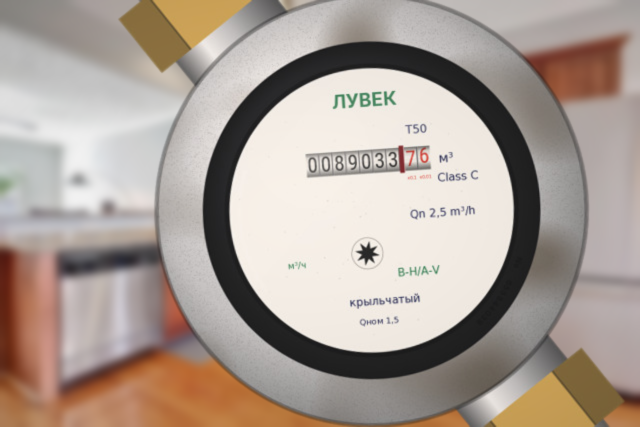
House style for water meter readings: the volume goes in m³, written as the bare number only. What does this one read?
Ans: 89033.76
